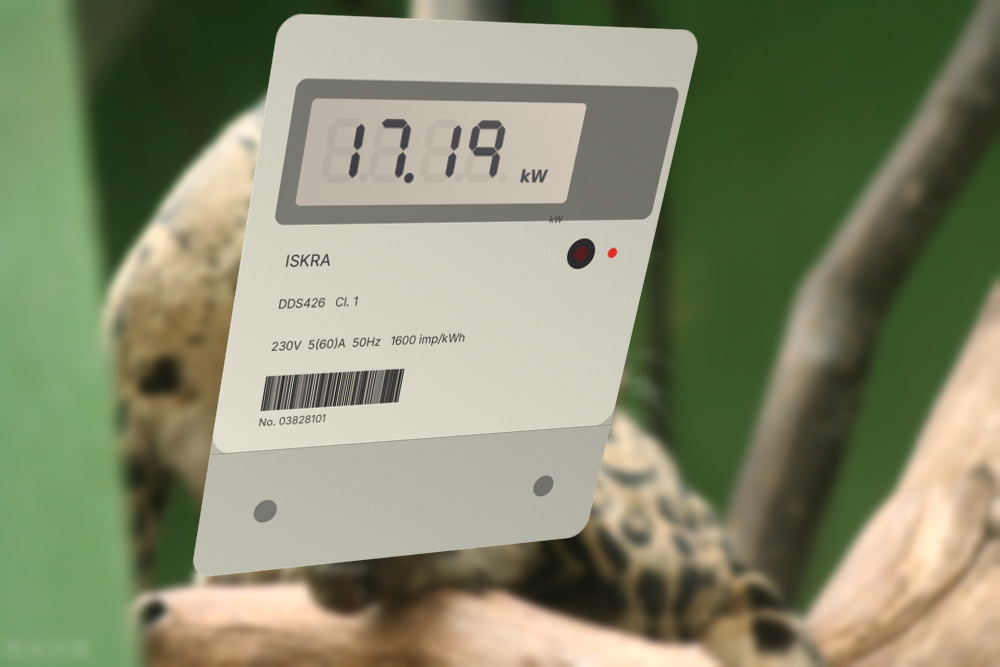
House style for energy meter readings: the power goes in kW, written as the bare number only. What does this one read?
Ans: 17.19
